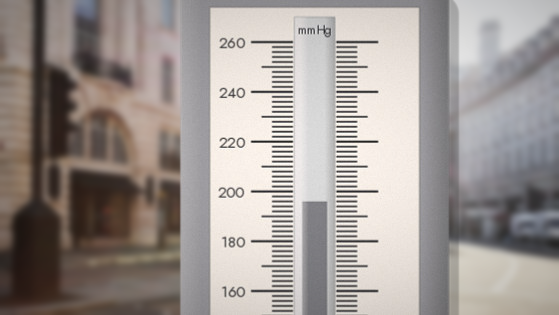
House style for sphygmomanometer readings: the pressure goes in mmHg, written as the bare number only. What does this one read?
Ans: 196
